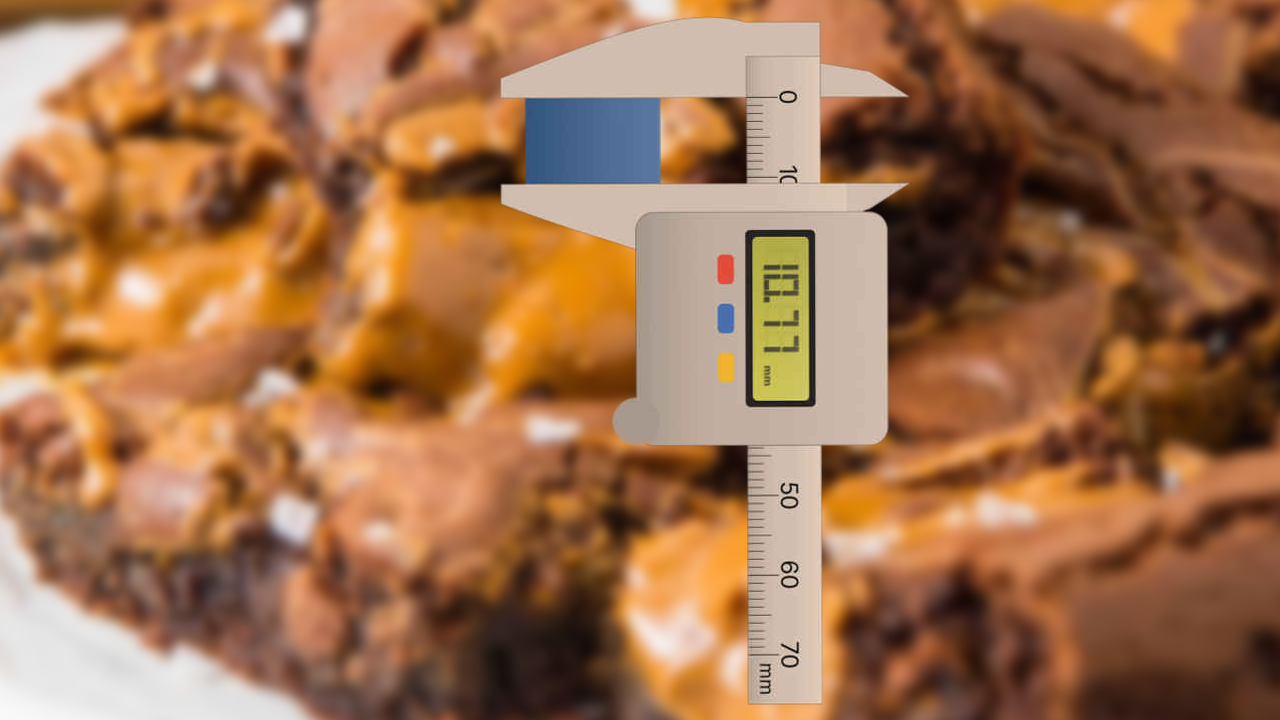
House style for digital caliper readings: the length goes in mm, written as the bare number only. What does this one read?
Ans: 10.77
